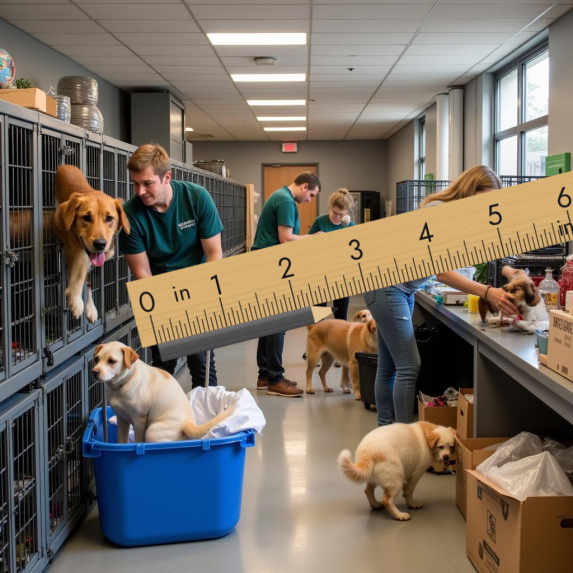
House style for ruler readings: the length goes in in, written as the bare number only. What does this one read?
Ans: 2.5625
